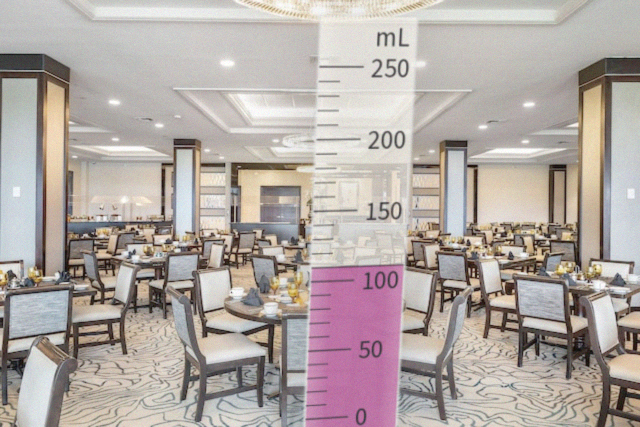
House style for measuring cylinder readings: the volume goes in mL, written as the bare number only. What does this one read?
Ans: 110
